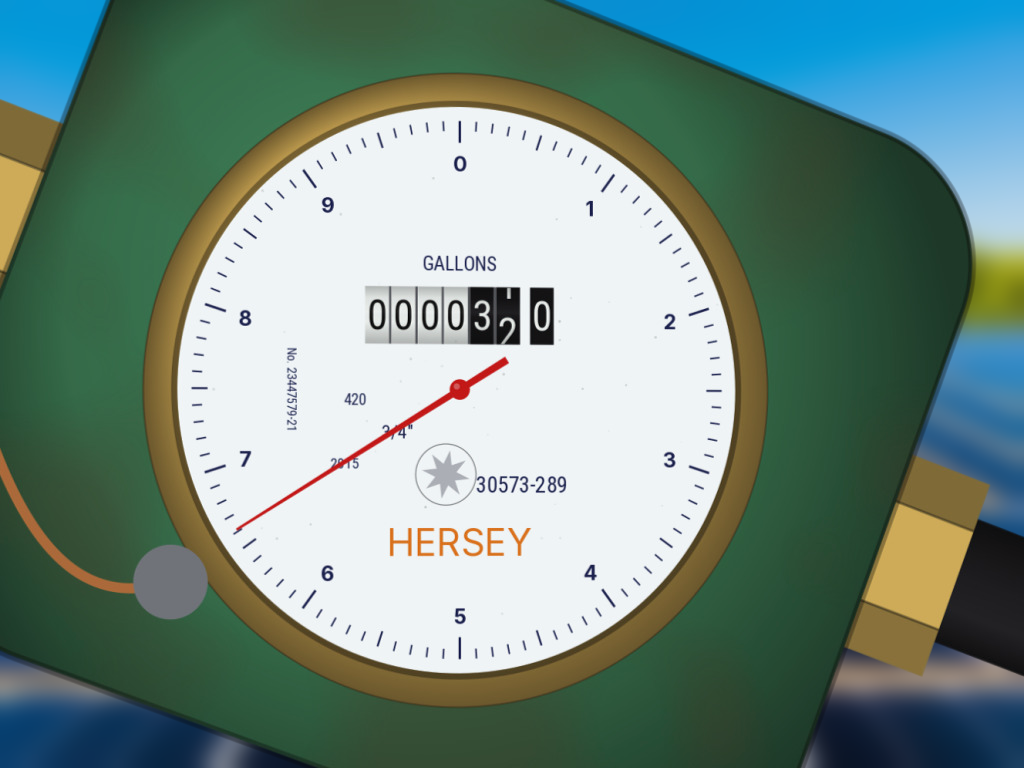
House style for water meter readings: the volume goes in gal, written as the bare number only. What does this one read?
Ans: 316.6
